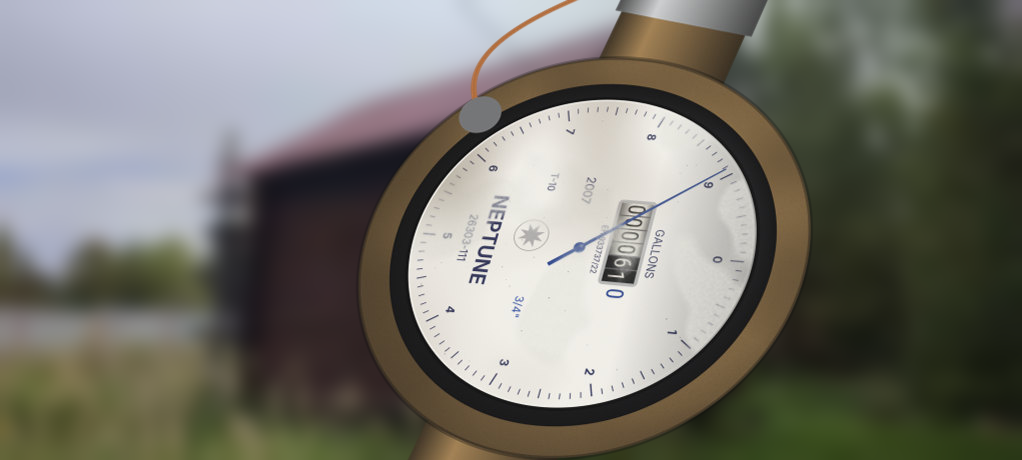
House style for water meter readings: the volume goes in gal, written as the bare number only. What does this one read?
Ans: 608.9
